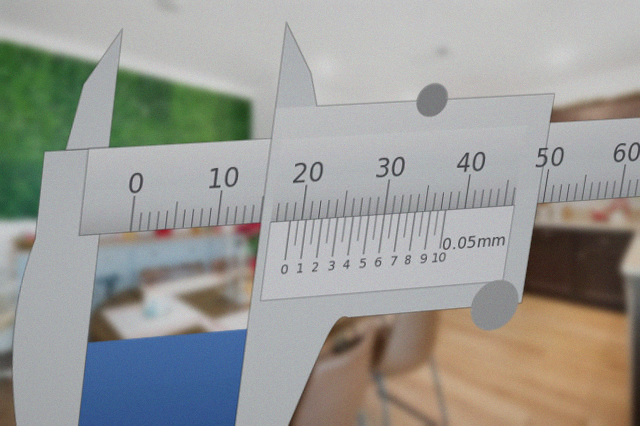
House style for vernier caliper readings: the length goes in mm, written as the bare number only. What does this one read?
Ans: 18.6
